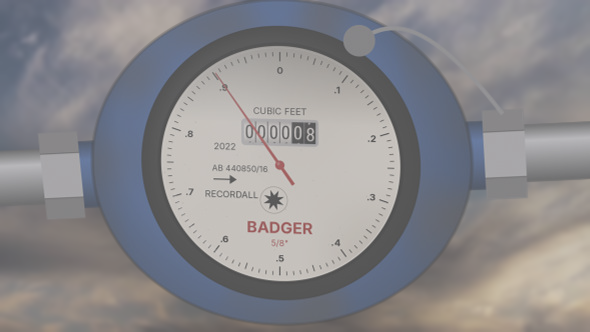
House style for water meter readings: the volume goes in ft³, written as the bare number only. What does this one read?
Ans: 7.90
